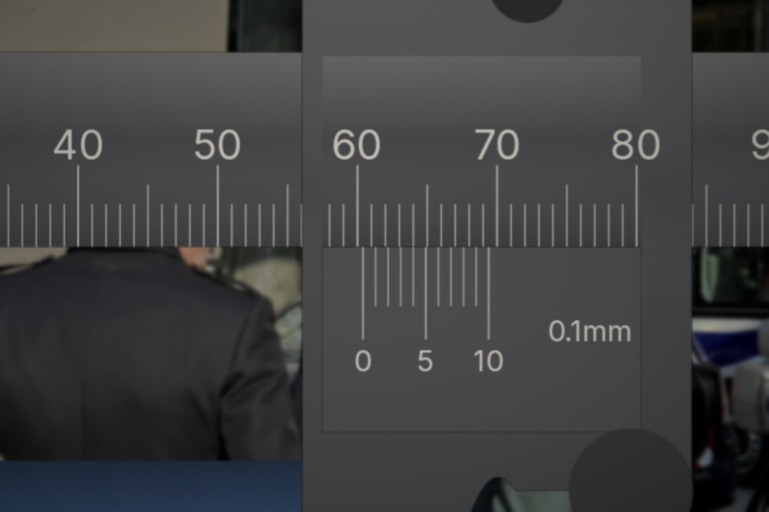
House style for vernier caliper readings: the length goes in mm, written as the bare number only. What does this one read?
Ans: 60.4
